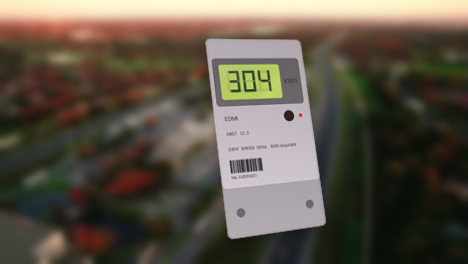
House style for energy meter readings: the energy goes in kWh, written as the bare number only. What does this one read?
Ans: 304
